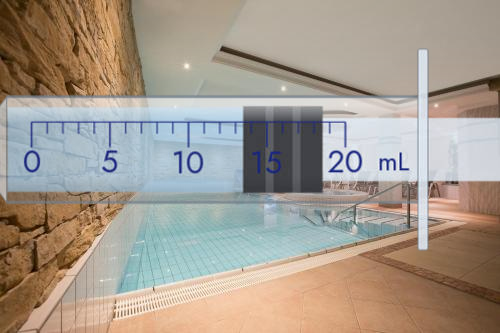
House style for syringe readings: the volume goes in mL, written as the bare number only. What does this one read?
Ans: 13.5
